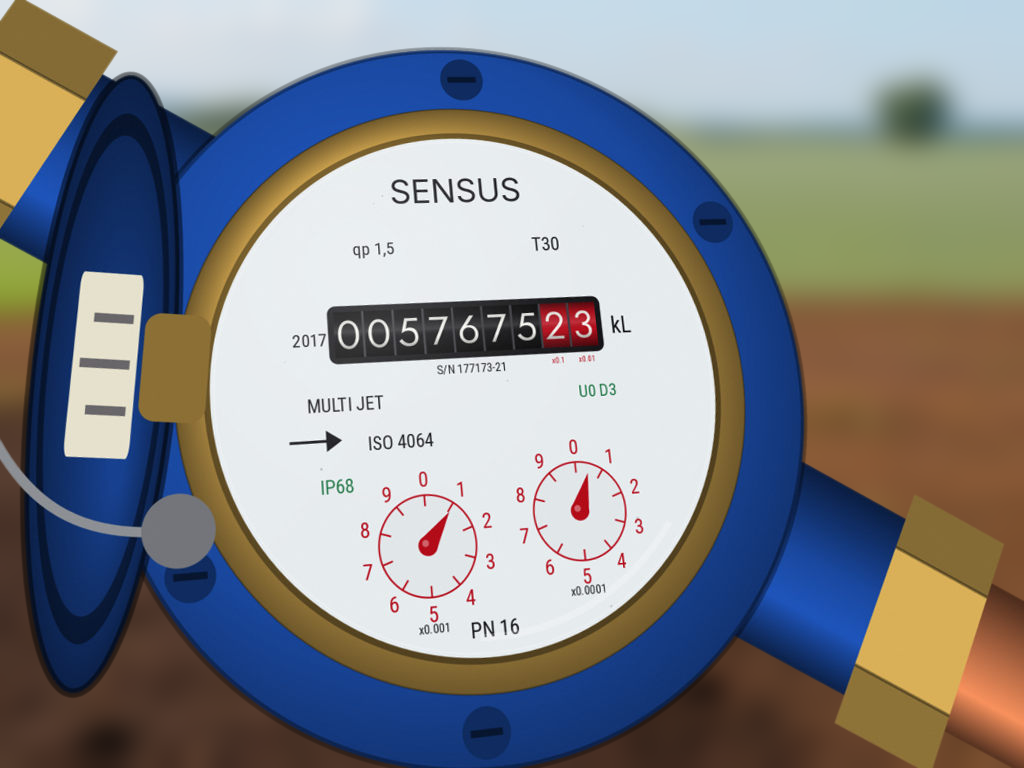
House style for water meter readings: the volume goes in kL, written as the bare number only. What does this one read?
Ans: 57675.2310
